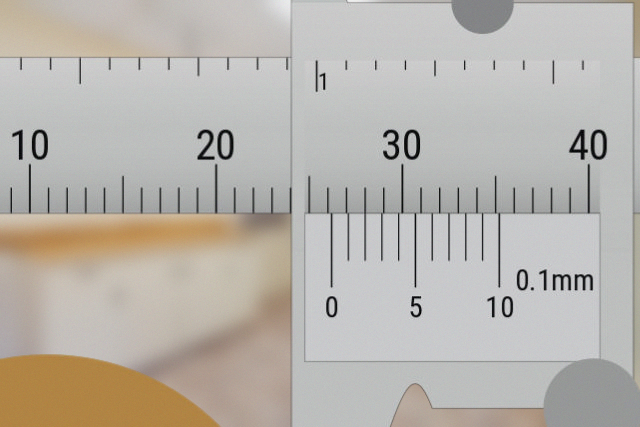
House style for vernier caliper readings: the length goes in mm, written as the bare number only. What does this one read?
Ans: 26.2
